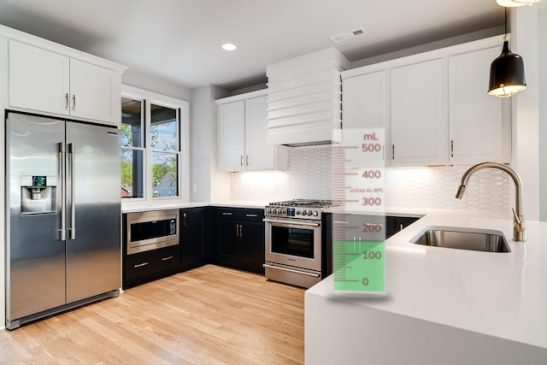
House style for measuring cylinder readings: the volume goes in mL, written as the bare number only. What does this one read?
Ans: 150
